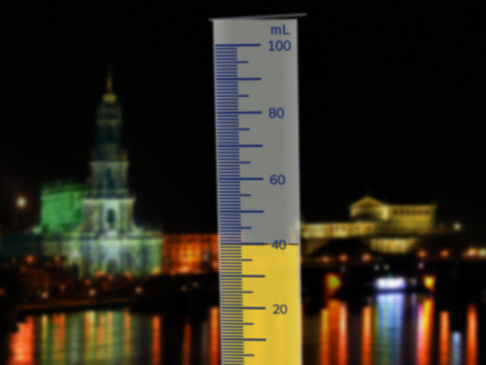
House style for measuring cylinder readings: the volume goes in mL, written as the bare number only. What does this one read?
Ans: 40
